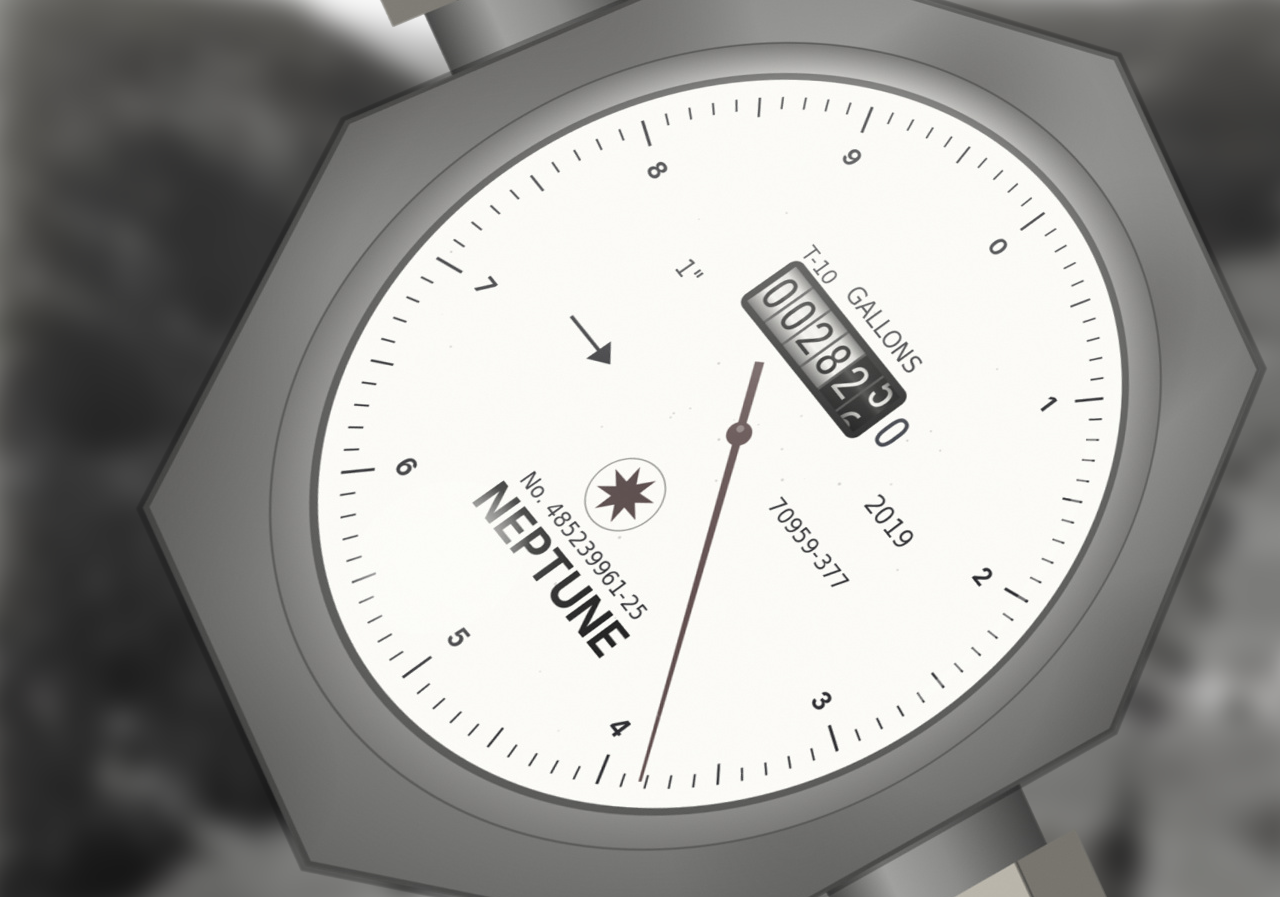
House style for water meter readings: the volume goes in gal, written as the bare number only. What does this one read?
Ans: 28253.8
